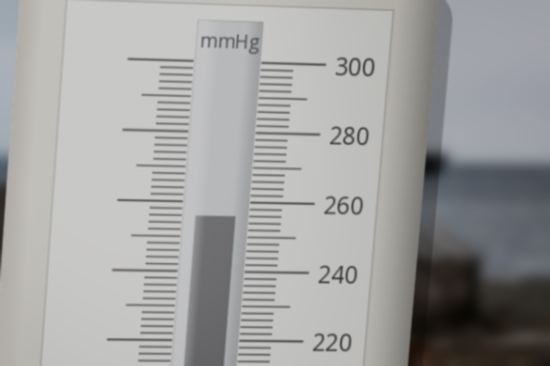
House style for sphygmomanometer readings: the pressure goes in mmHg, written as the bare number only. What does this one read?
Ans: 256
